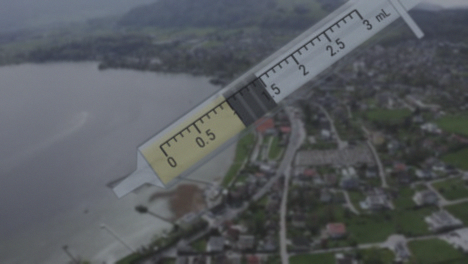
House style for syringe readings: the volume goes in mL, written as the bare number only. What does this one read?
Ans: 1
